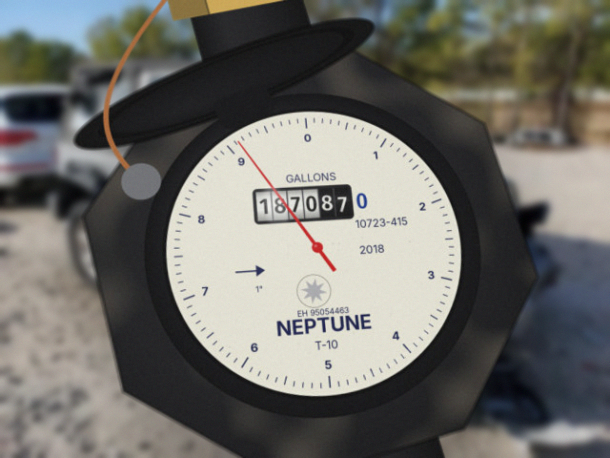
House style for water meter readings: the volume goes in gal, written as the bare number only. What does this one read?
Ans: 1870869.1
